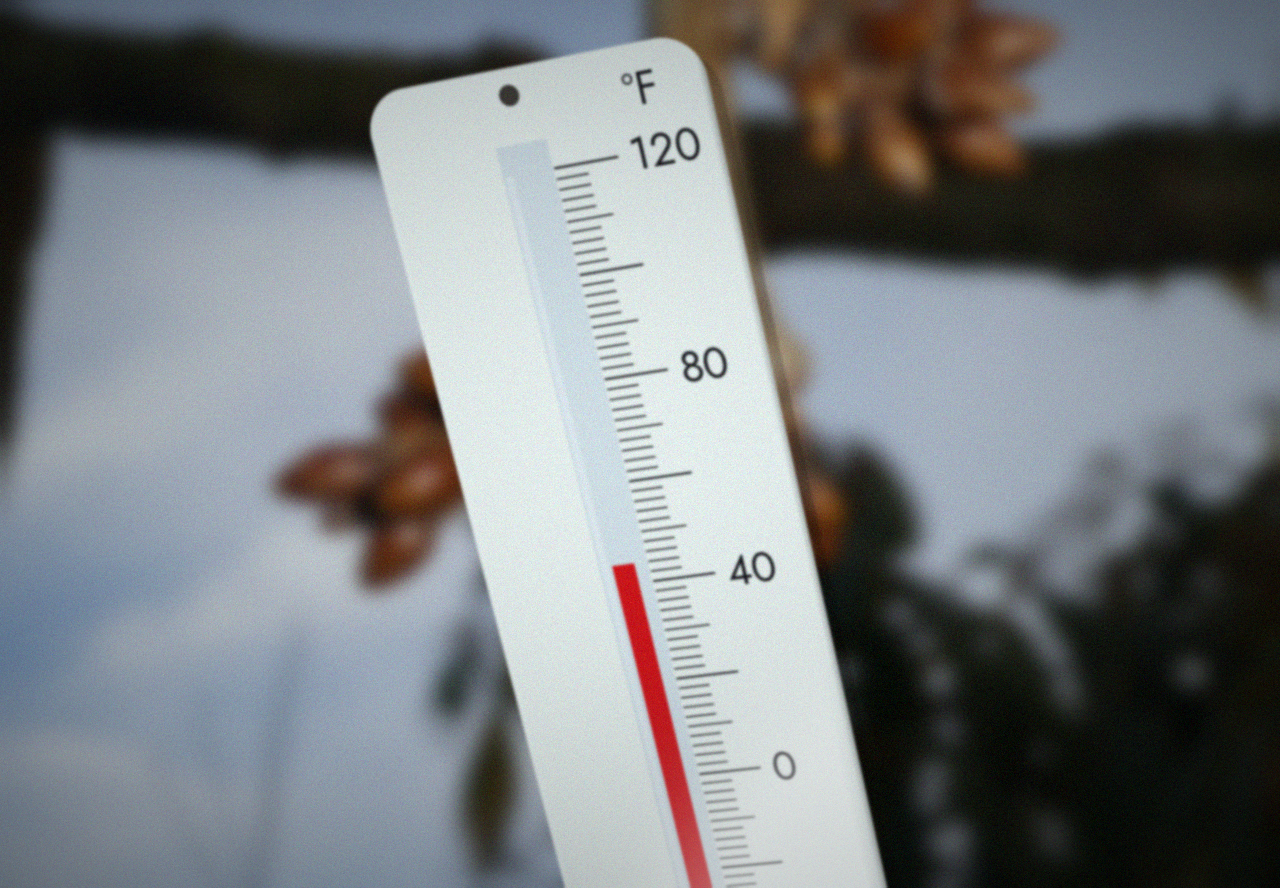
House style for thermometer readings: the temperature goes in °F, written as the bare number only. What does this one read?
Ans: 44
